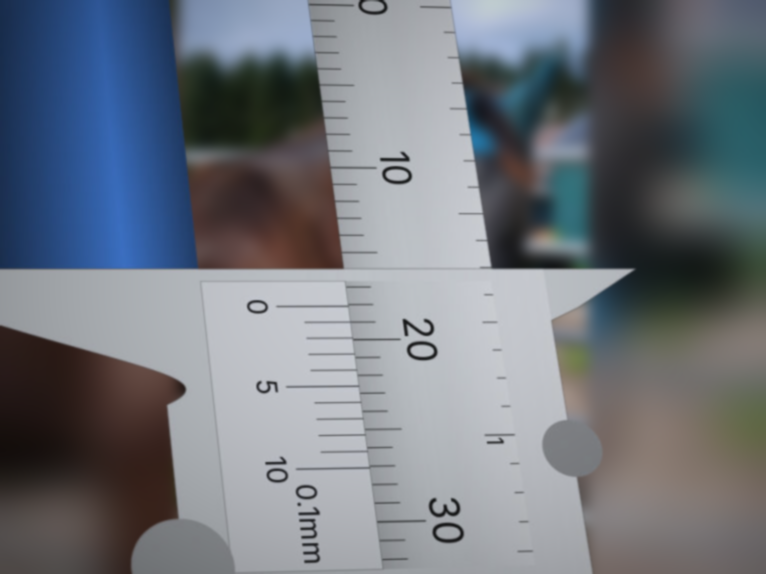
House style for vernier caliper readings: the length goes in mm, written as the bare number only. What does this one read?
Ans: 18.1
